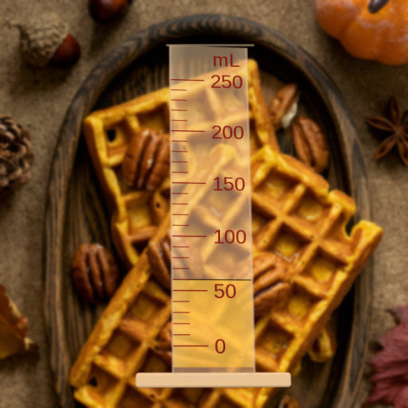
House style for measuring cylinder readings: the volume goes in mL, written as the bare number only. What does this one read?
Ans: 60
